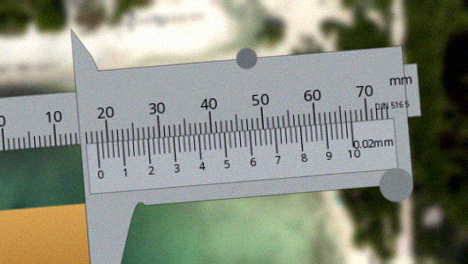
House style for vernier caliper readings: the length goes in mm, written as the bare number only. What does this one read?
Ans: 18.0
